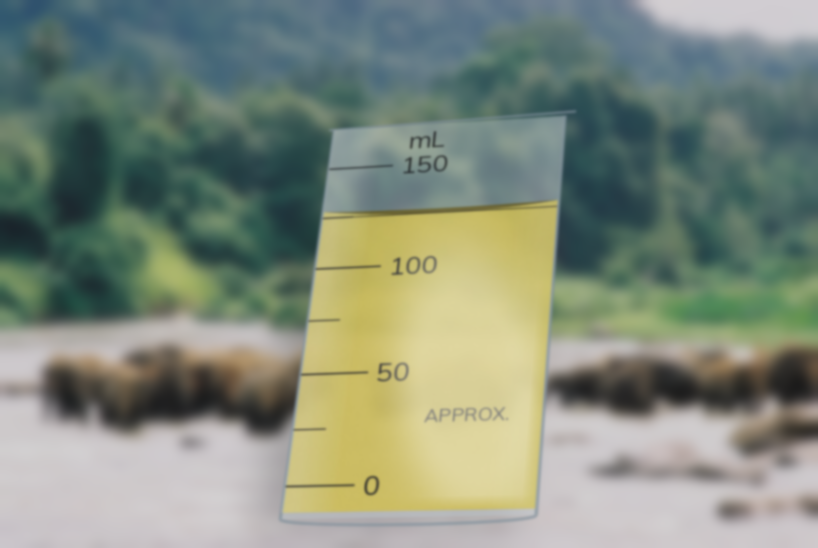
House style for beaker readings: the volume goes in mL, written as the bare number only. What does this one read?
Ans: 125
